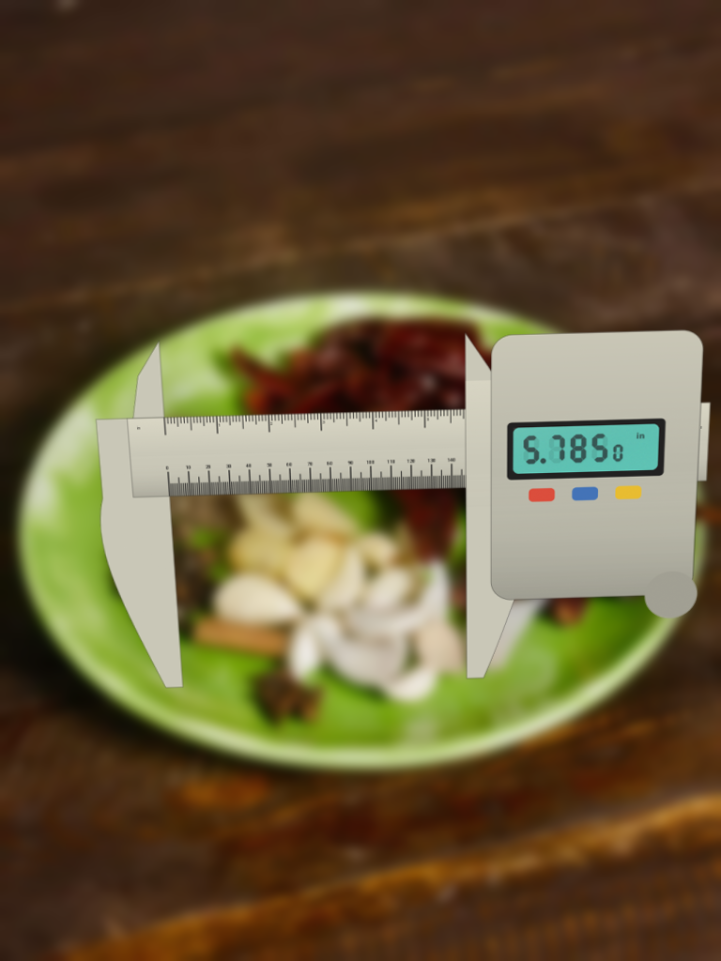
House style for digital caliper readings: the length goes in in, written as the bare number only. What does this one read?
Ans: 5.7850
